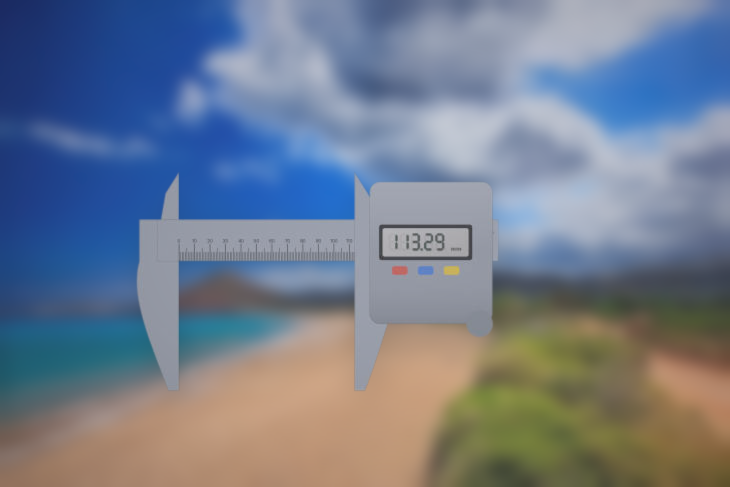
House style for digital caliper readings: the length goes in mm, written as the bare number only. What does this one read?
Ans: 113.29
